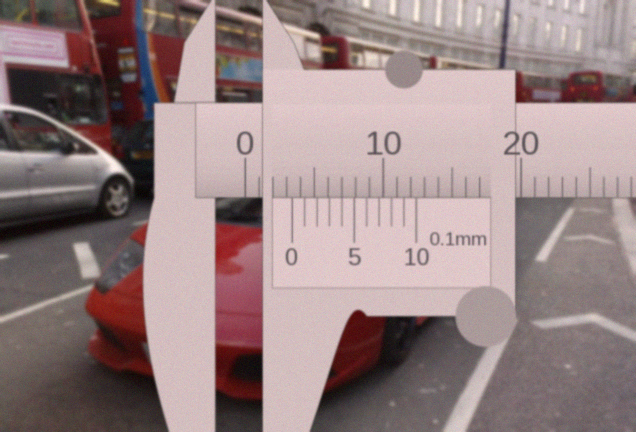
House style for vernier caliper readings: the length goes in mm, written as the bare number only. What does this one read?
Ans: 3.4
